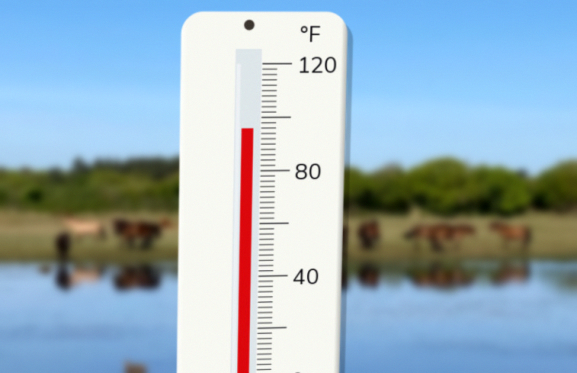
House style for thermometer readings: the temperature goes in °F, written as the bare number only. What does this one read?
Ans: 96
